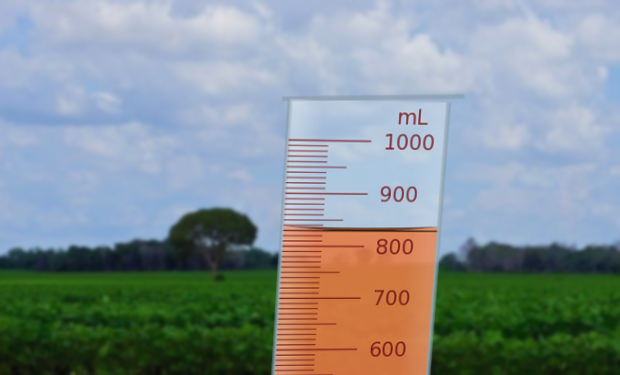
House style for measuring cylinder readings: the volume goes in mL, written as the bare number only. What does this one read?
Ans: 830
